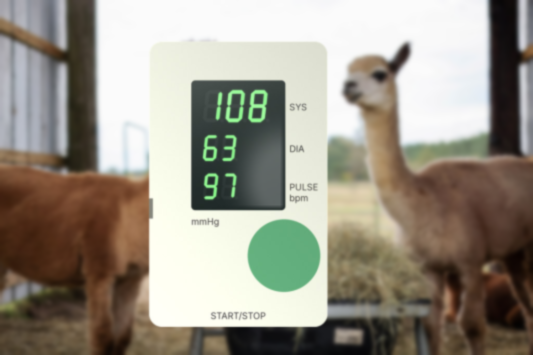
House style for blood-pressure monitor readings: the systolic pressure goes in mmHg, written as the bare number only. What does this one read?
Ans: 108
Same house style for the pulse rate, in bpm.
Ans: 97
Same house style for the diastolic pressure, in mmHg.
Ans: 63
